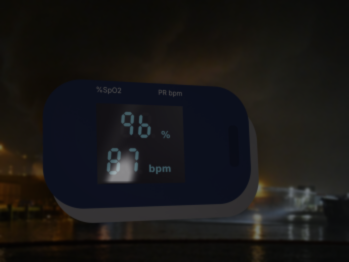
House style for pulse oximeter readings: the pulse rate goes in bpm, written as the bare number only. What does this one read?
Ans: 87
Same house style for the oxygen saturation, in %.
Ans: 96
